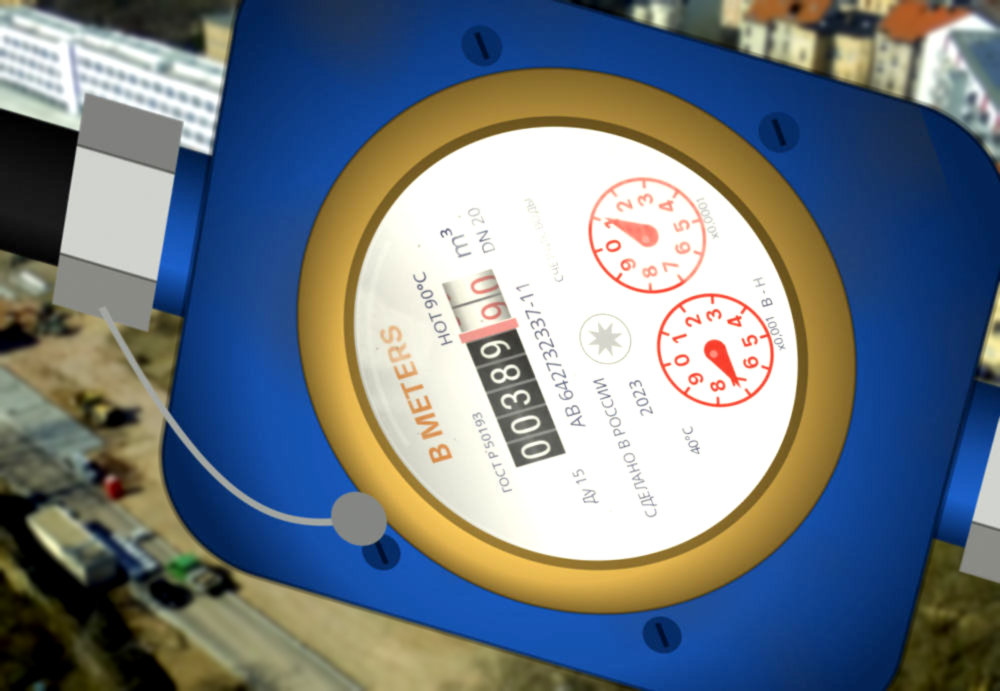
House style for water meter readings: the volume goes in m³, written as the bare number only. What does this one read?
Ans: 389.8971
